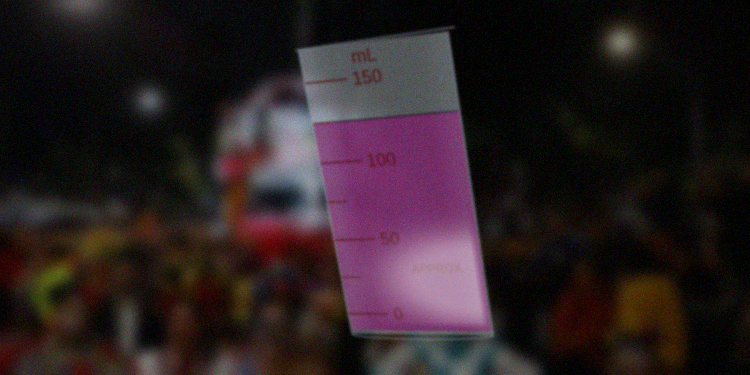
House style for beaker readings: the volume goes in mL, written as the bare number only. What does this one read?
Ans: 125
